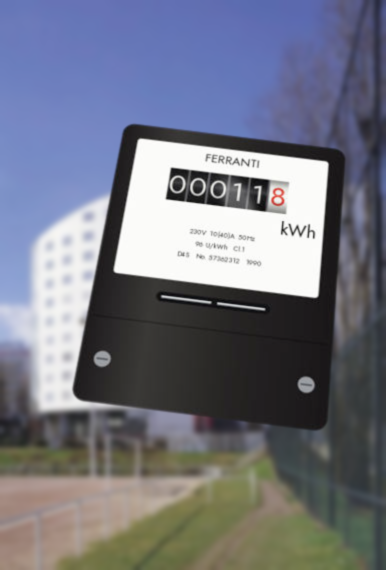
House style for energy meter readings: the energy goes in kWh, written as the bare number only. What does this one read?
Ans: 11.8
